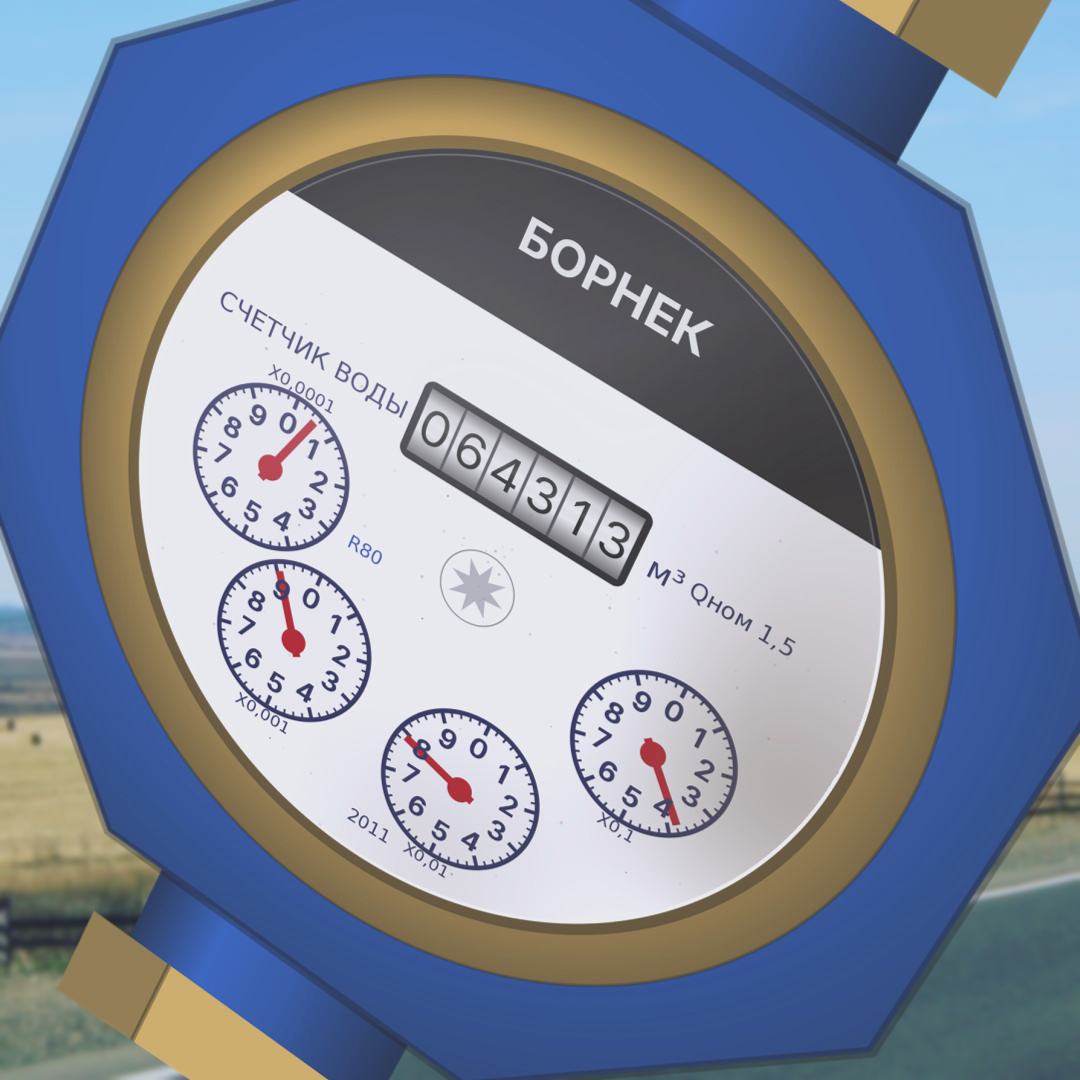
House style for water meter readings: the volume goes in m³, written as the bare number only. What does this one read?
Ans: 64313.3790
